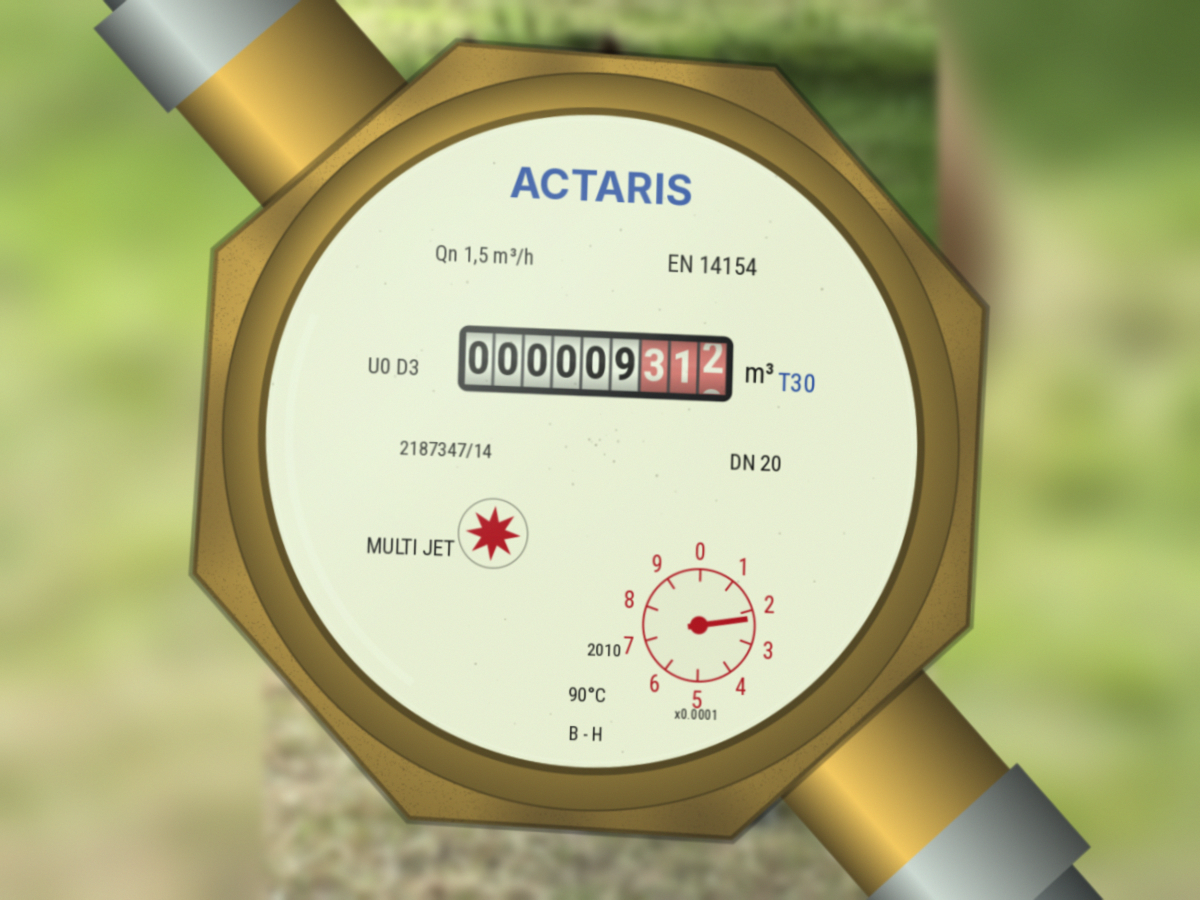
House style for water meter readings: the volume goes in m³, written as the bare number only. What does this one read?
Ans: 9.3122
